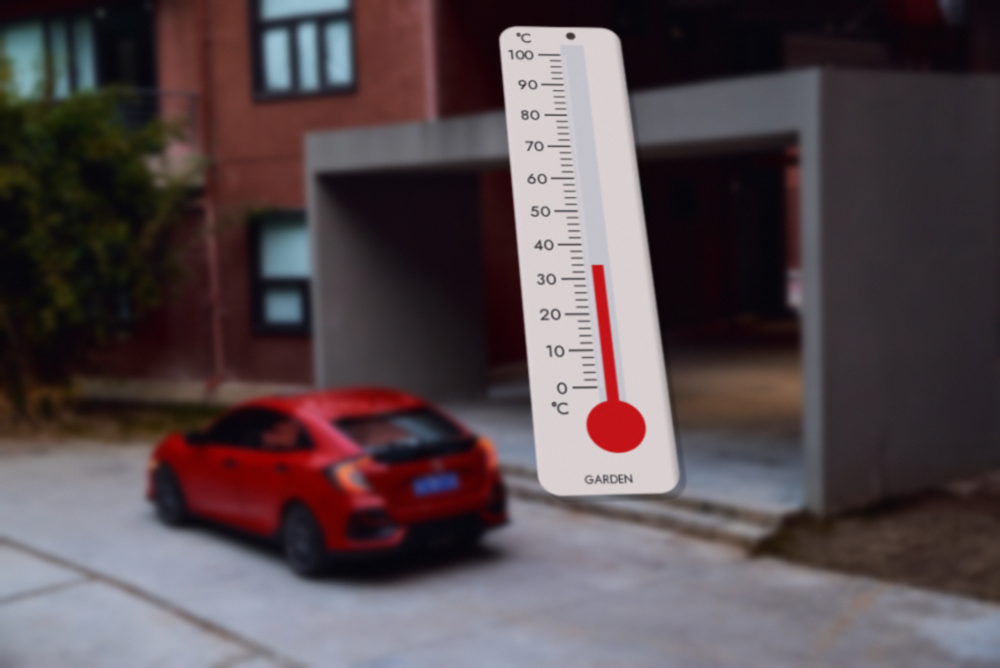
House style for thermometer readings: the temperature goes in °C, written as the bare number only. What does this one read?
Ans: 34
